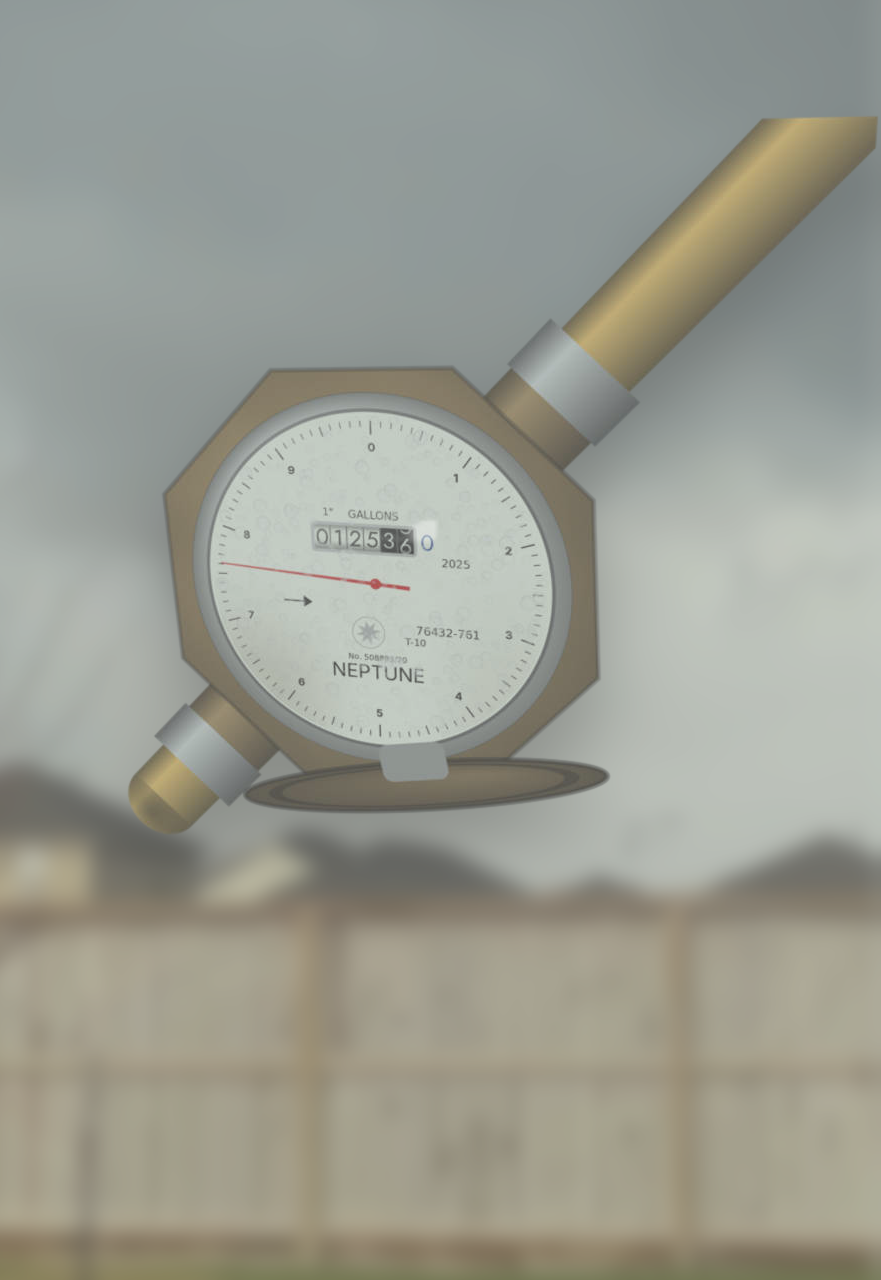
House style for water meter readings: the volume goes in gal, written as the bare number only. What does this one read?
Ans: 125357.6
